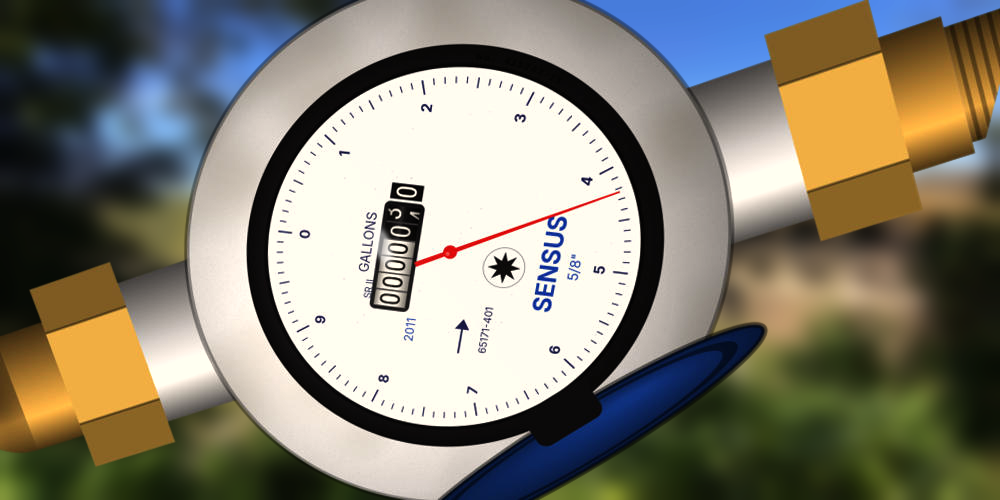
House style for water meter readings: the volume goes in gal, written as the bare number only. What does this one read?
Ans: 34.2
